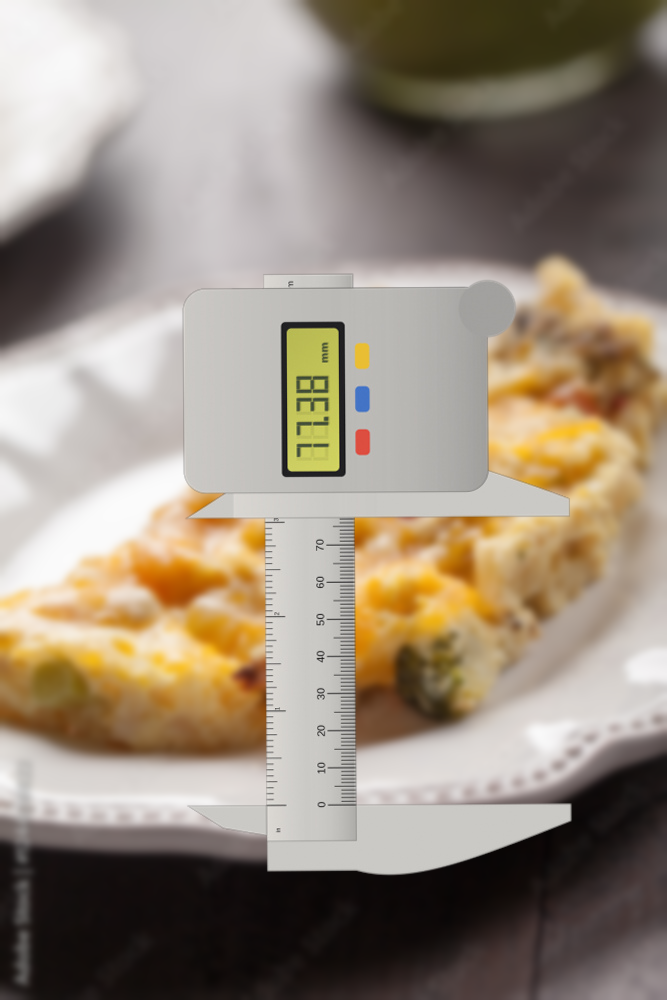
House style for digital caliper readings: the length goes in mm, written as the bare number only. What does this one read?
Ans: 77.38
